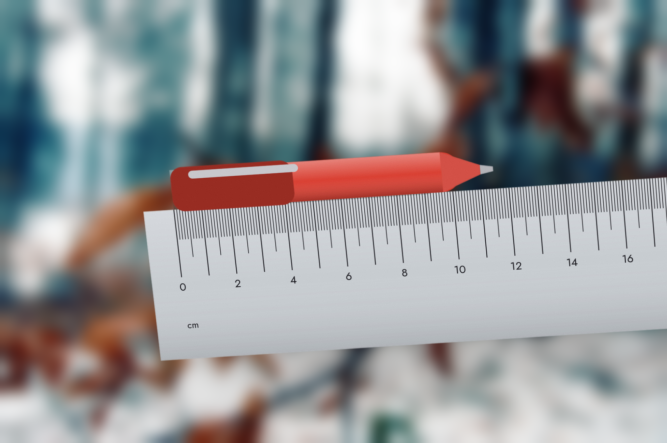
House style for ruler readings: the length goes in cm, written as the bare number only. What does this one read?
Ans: 11.5
